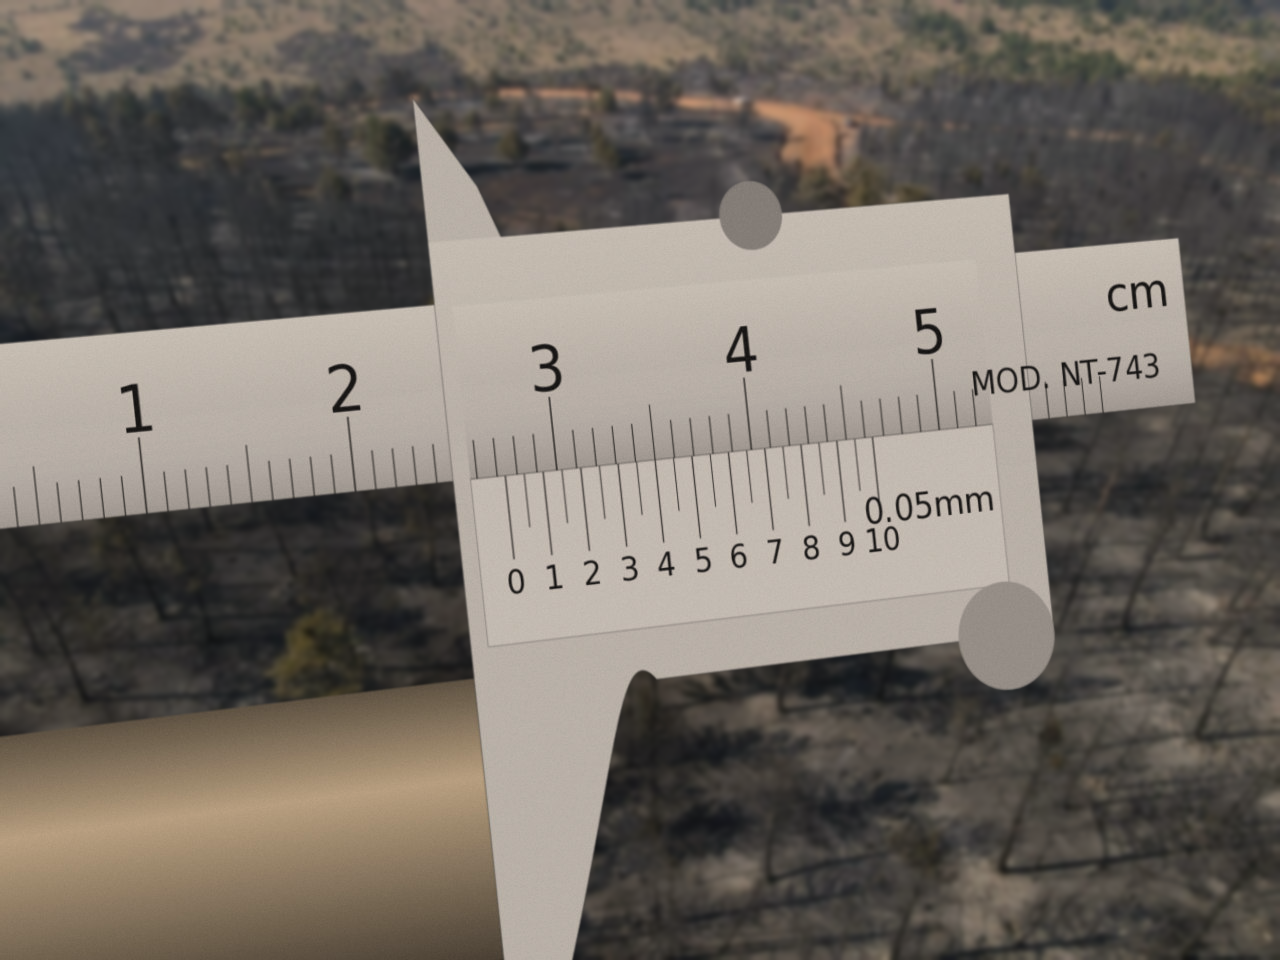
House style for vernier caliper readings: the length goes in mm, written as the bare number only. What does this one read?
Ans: 27.4
